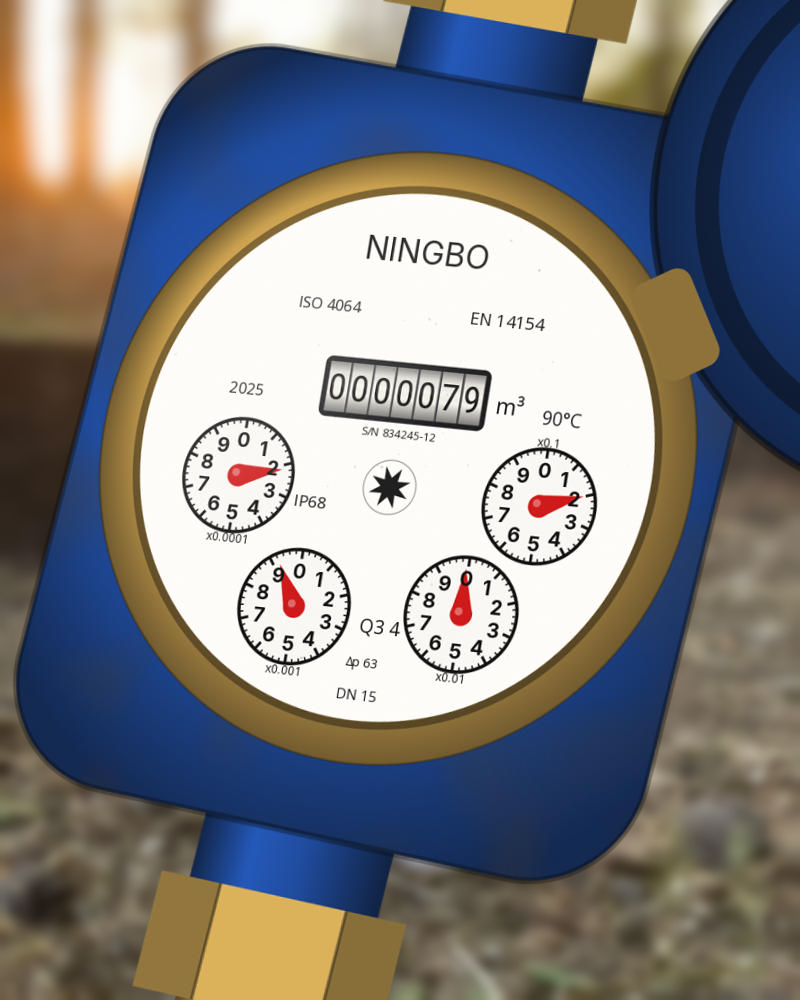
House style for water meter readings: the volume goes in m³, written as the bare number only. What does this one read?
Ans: 79.1992
